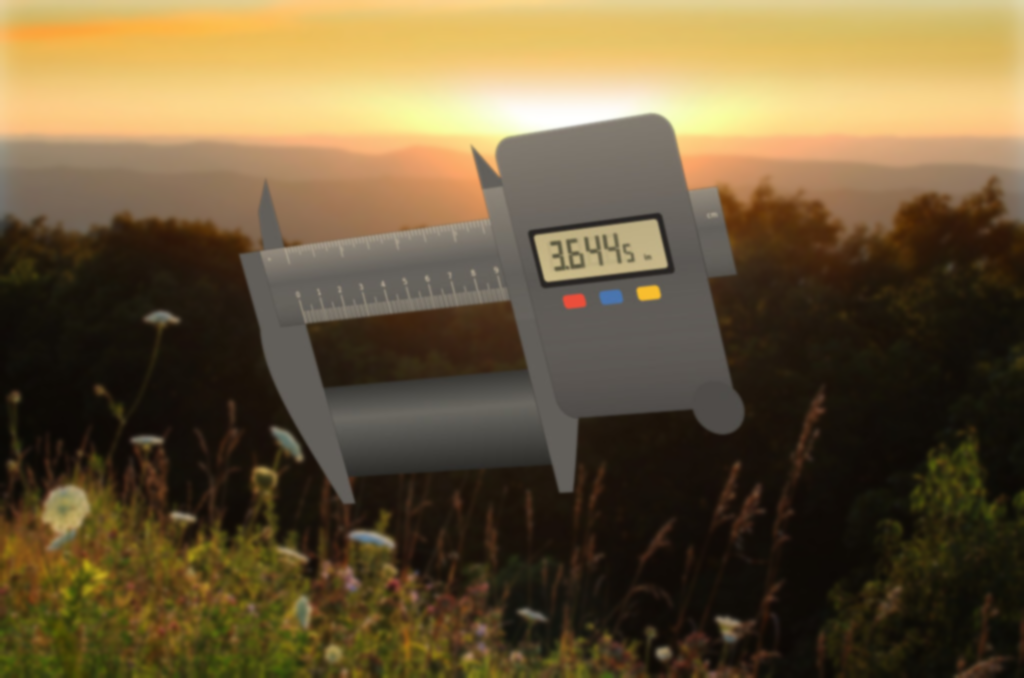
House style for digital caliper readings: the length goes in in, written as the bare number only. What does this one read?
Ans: 3.6445
